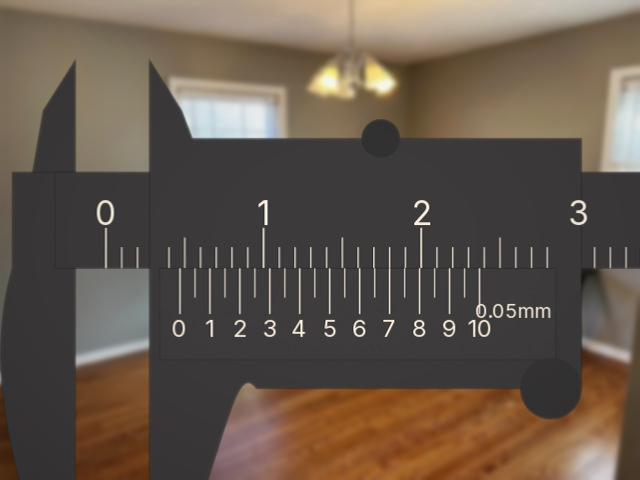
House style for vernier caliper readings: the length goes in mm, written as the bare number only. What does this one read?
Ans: 4.7
